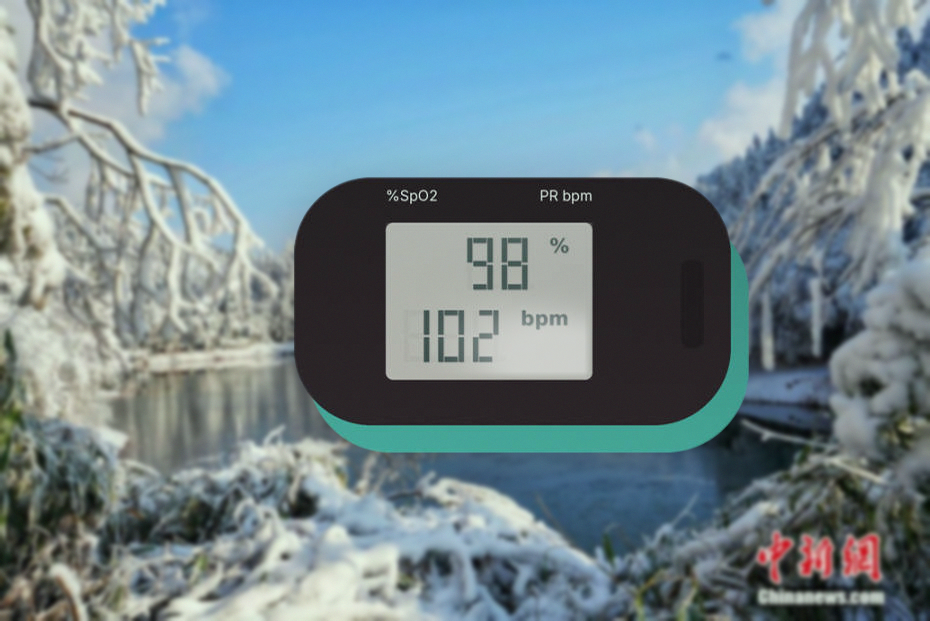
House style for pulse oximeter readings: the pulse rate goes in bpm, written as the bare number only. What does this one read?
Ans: 102
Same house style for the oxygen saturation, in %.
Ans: 98
